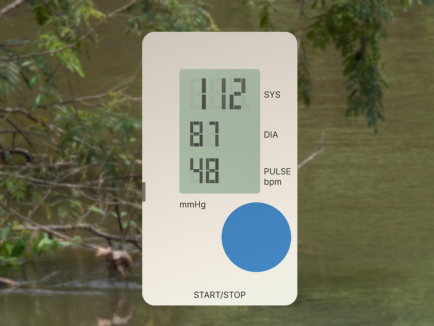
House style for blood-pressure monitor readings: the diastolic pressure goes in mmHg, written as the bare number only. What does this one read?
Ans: 87
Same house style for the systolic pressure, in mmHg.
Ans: 112
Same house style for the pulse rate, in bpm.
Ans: 48
